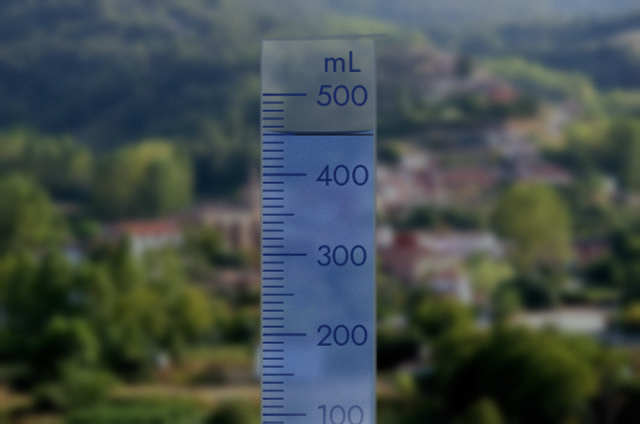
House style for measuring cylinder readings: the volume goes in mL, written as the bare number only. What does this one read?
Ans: 450
